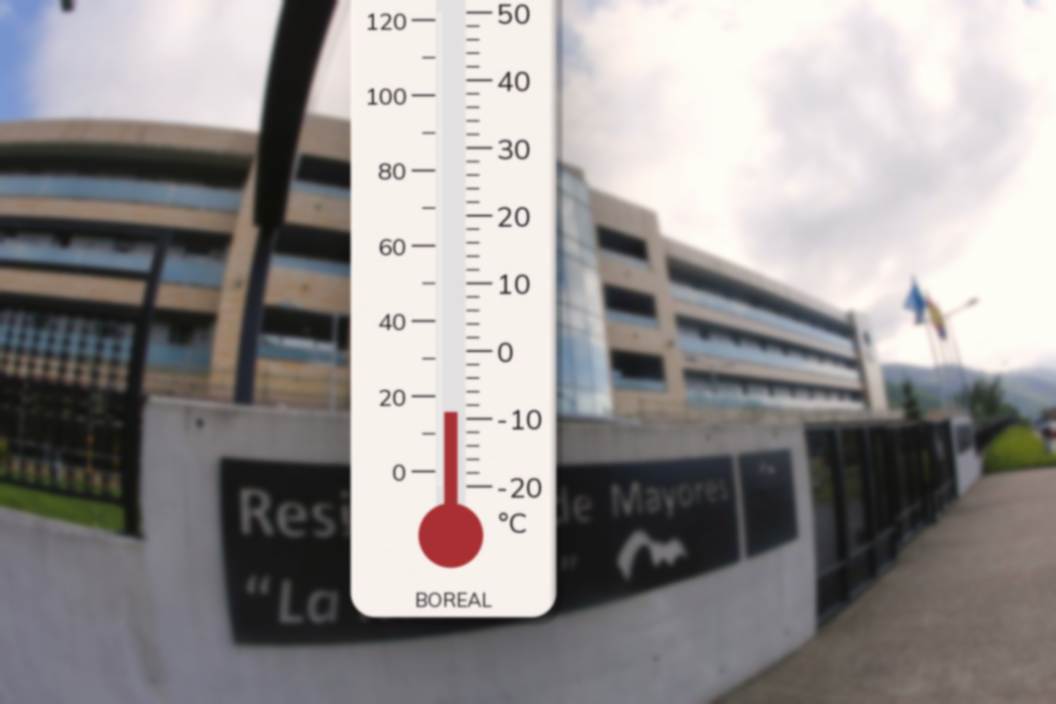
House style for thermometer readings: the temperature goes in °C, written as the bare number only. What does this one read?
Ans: -9
